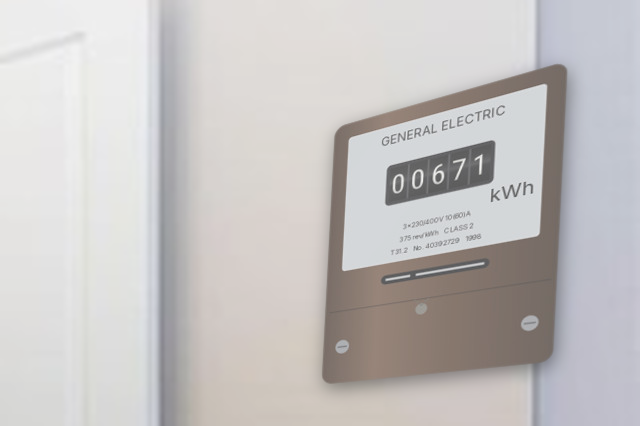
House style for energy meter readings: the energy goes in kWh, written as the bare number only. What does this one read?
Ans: 671
